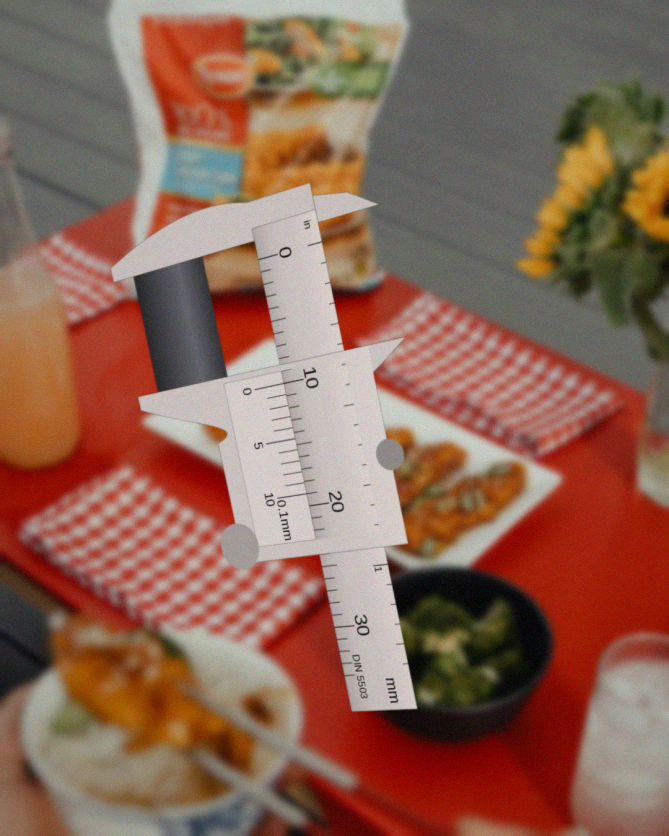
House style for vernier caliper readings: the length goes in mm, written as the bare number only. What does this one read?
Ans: 10.0
